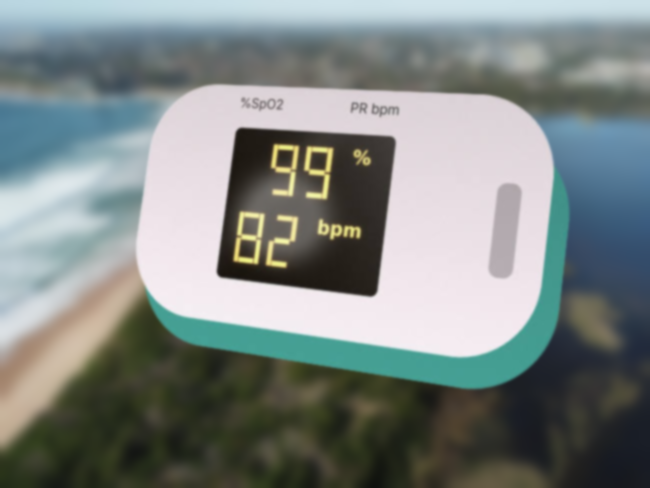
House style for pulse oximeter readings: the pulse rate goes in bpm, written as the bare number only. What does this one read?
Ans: 82
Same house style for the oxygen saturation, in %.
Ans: 99
